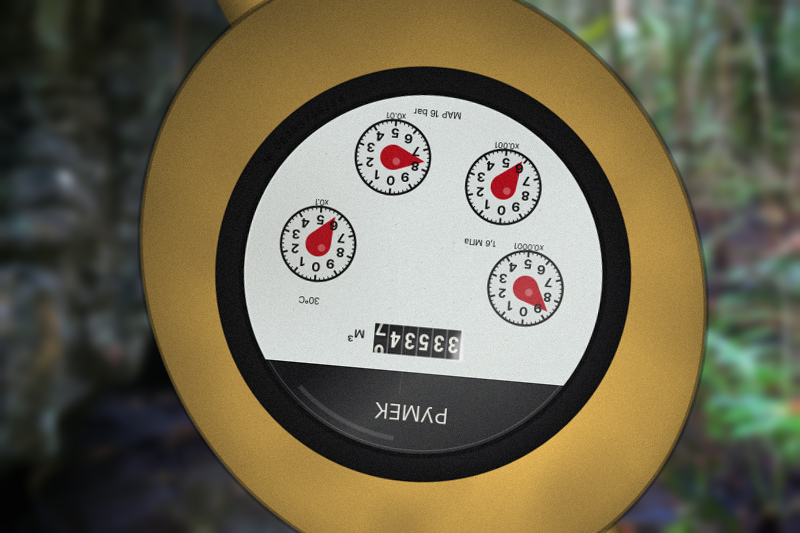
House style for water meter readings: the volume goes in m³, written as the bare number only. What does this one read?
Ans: 335346.5758
